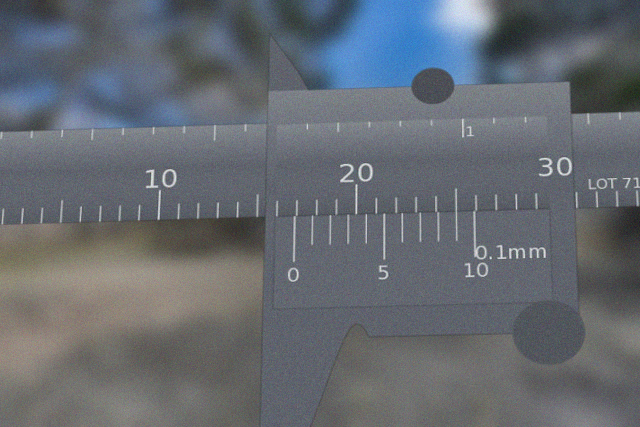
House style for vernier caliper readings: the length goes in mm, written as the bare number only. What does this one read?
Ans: 16.9
